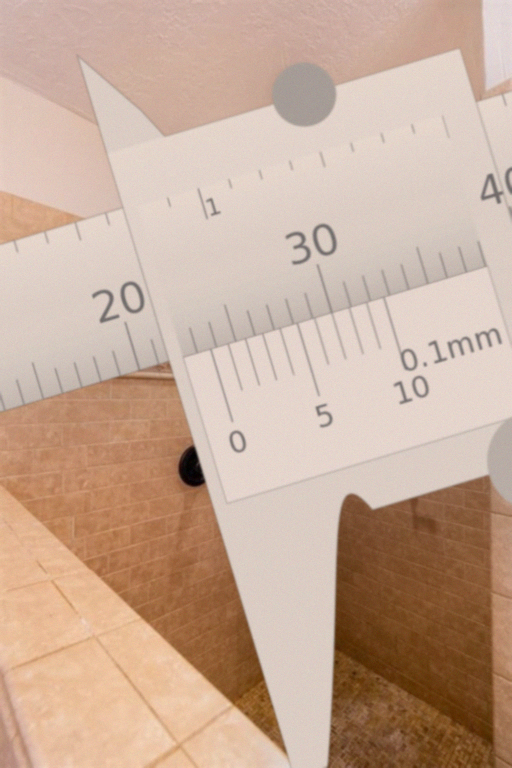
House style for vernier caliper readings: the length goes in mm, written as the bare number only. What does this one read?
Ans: 23.7
